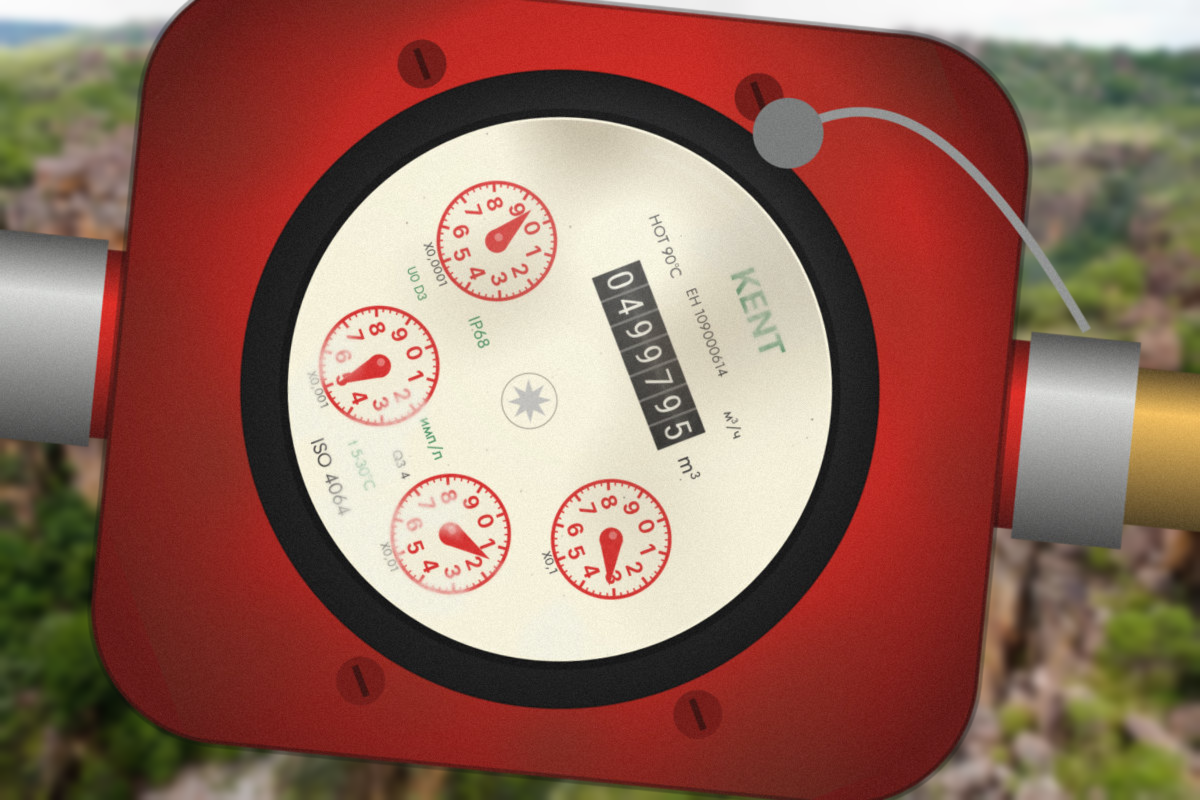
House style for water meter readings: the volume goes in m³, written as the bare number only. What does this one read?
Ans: 499795.3149
